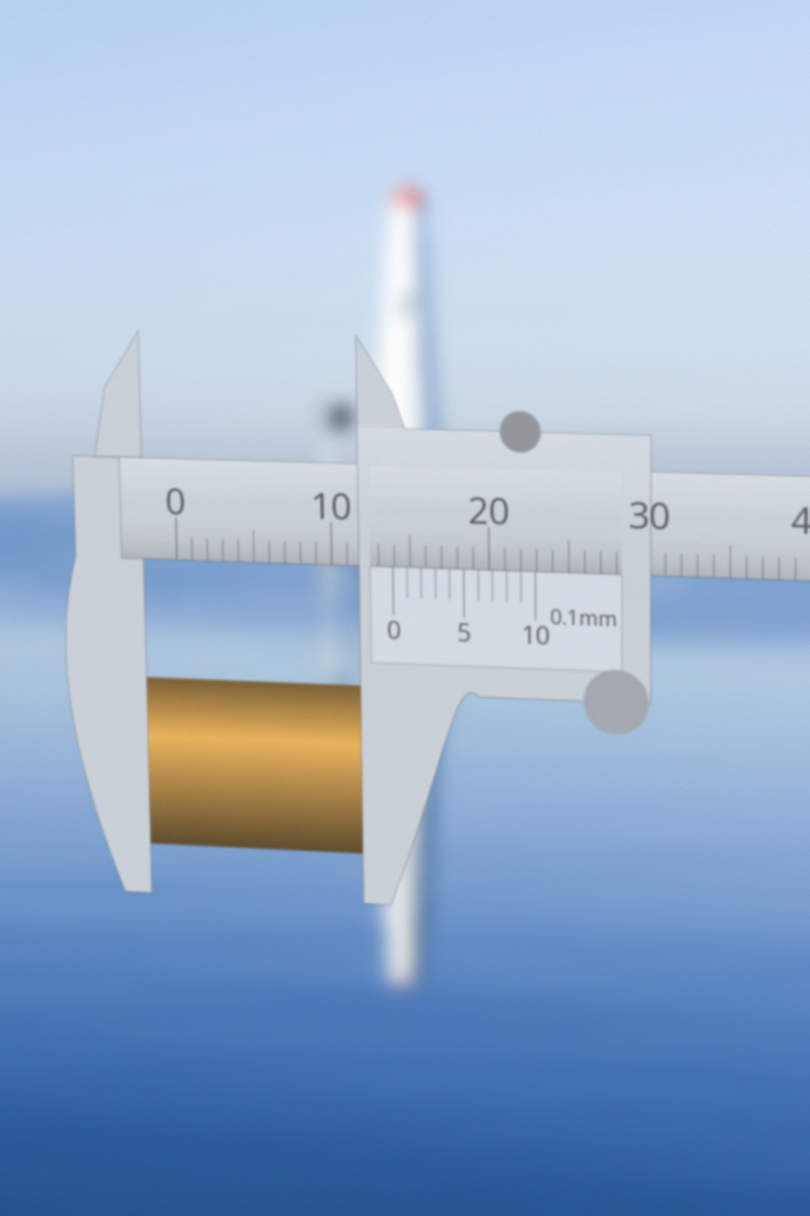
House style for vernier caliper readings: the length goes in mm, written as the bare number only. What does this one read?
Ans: 13.9
